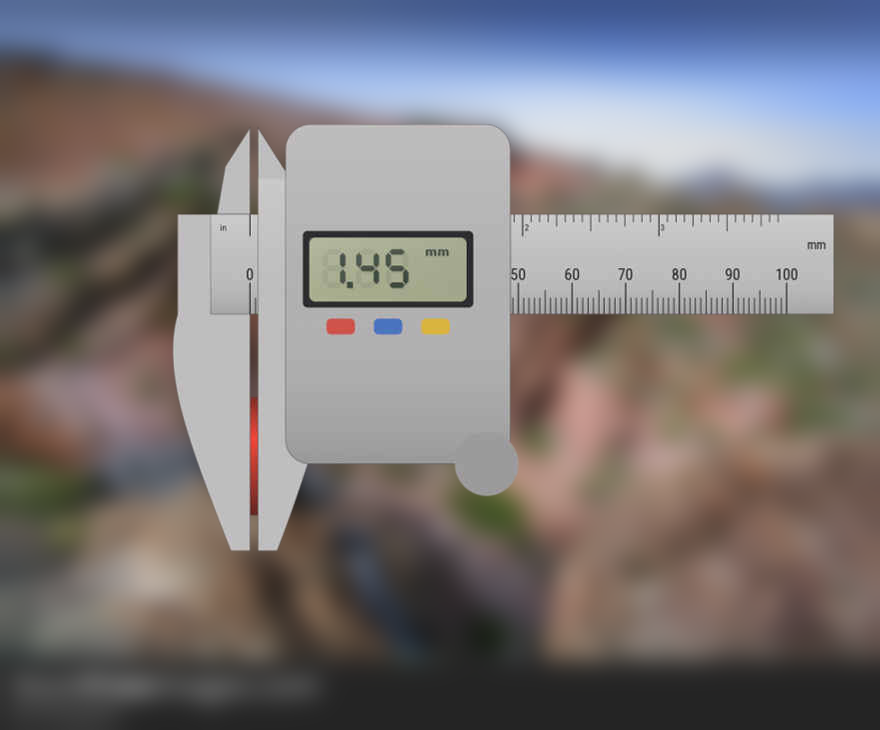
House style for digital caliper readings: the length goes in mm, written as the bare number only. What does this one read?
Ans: 1.45
